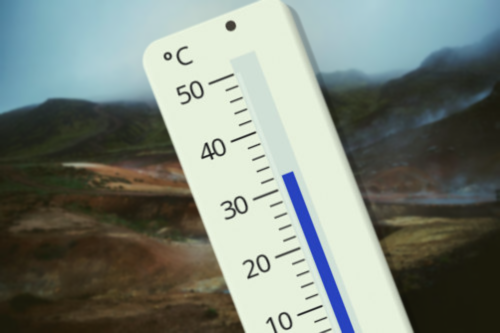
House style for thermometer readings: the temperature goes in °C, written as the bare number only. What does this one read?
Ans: 32
